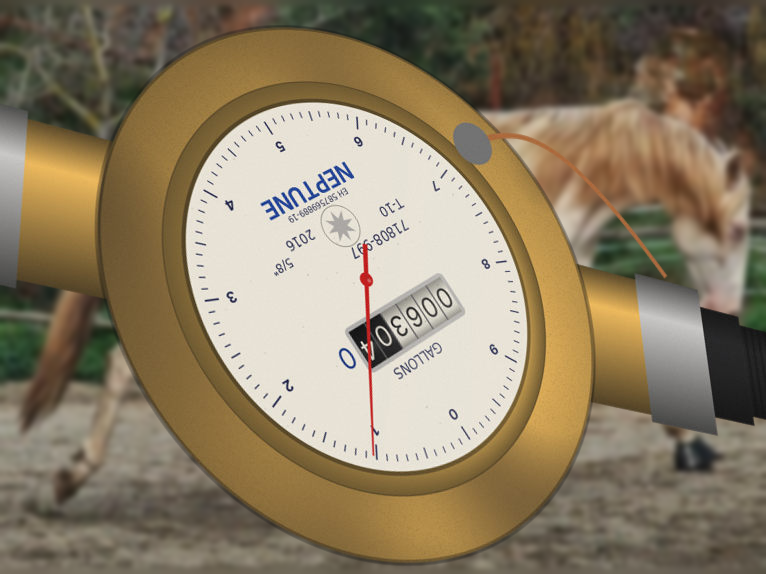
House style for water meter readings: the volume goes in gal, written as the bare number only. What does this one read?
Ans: 63041.0
